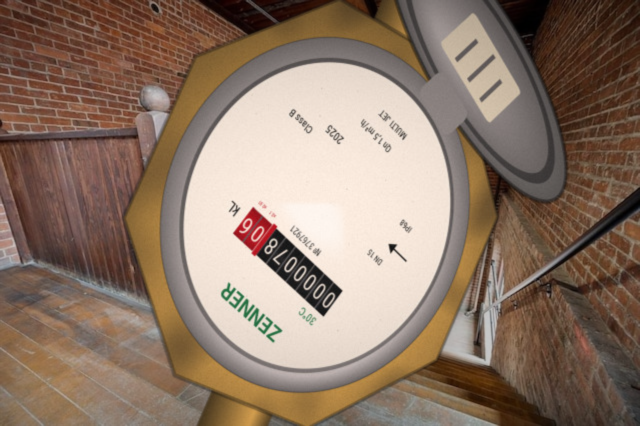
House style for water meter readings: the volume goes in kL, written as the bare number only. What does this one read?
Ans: 78.06
